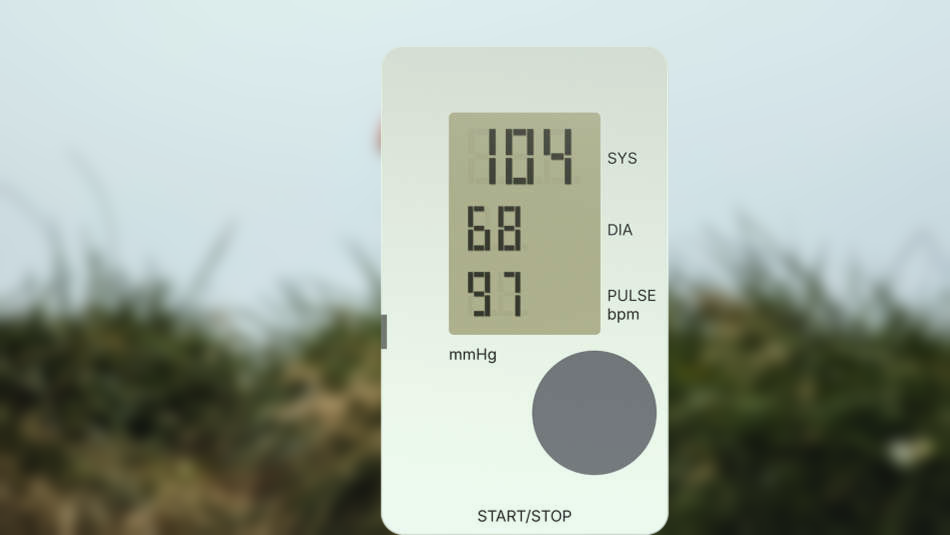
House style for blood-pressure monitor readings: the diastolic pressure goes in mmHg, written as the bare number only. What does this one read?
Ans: 68
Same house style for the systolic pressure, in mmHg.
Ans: 104
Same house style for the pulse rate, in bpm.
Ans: 97
